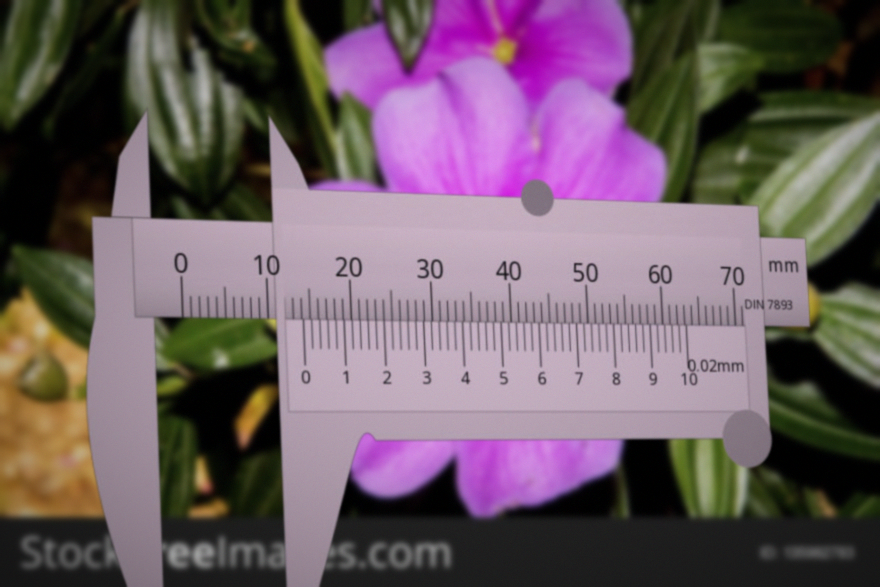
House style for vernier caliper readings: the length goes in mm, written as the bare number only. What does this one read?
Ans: 14.2
